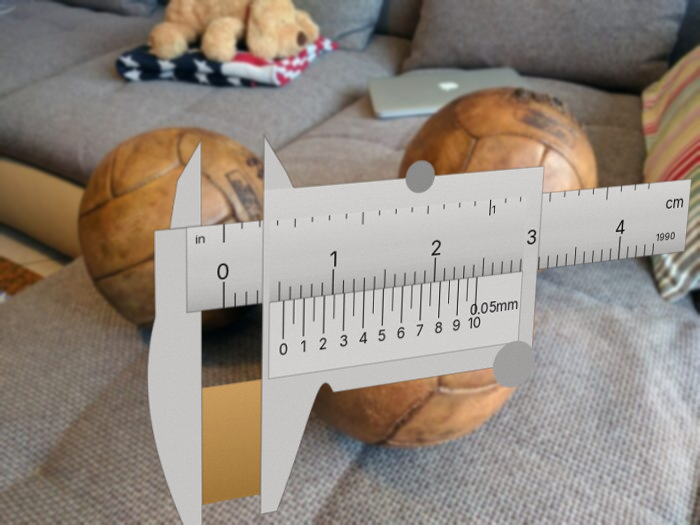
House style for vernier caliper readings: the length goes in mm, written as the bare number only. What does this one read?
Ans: 5.4
